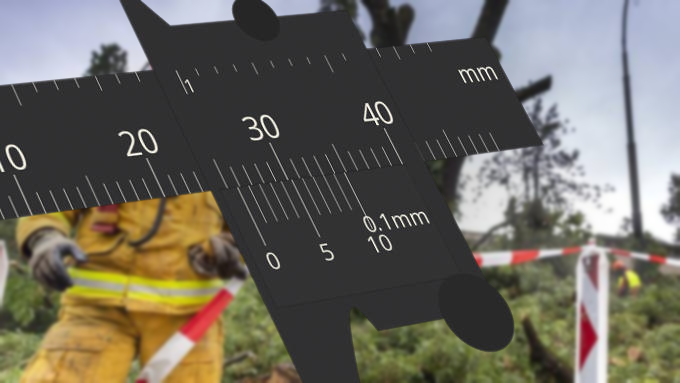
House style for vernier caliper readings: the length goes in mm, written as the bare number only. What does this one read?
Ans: 25.8
